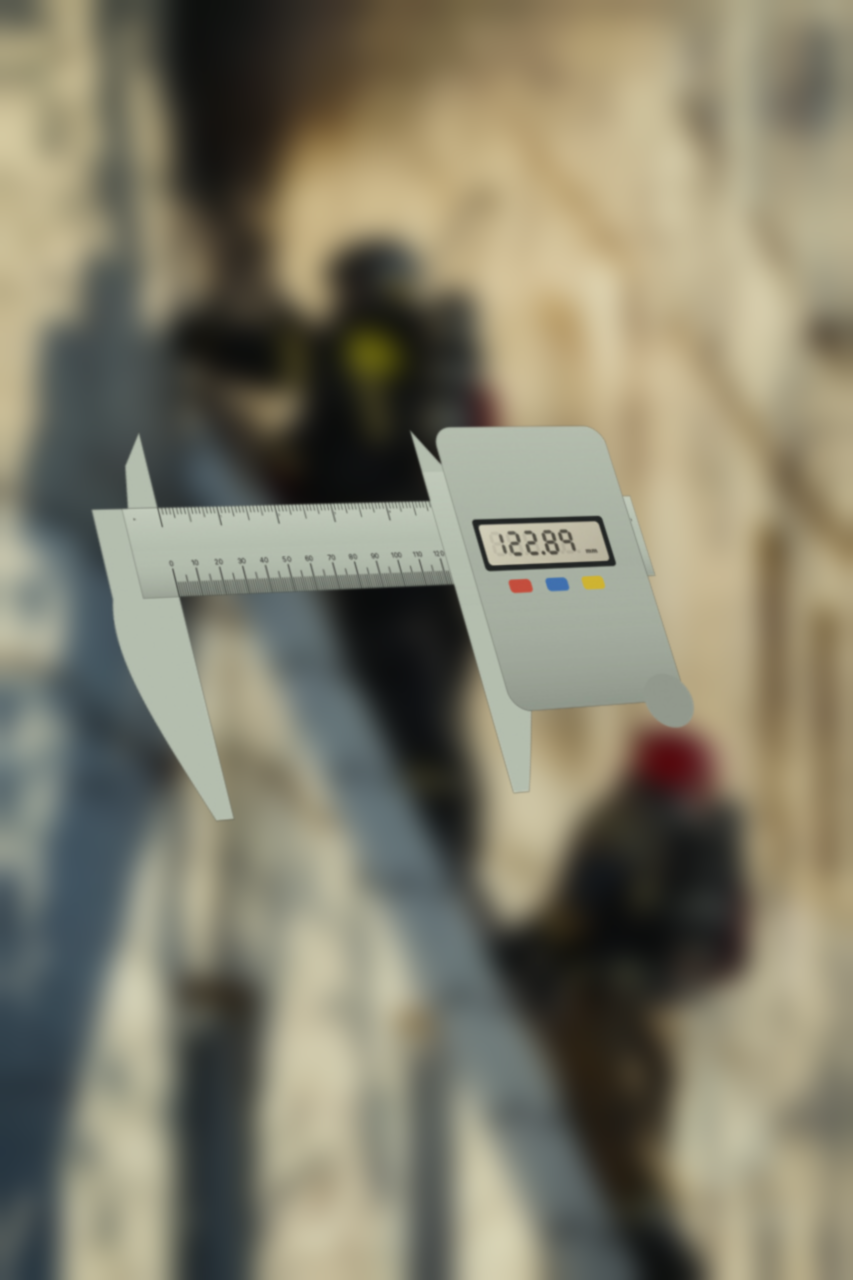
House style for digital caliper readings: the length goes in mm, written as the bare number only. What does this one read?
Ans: 122.89
